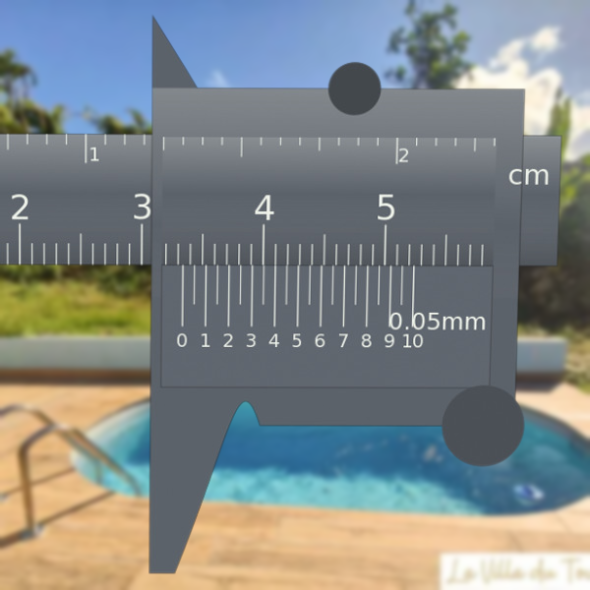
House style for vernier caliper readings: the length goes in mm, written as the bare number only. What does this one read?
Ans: 33.4
